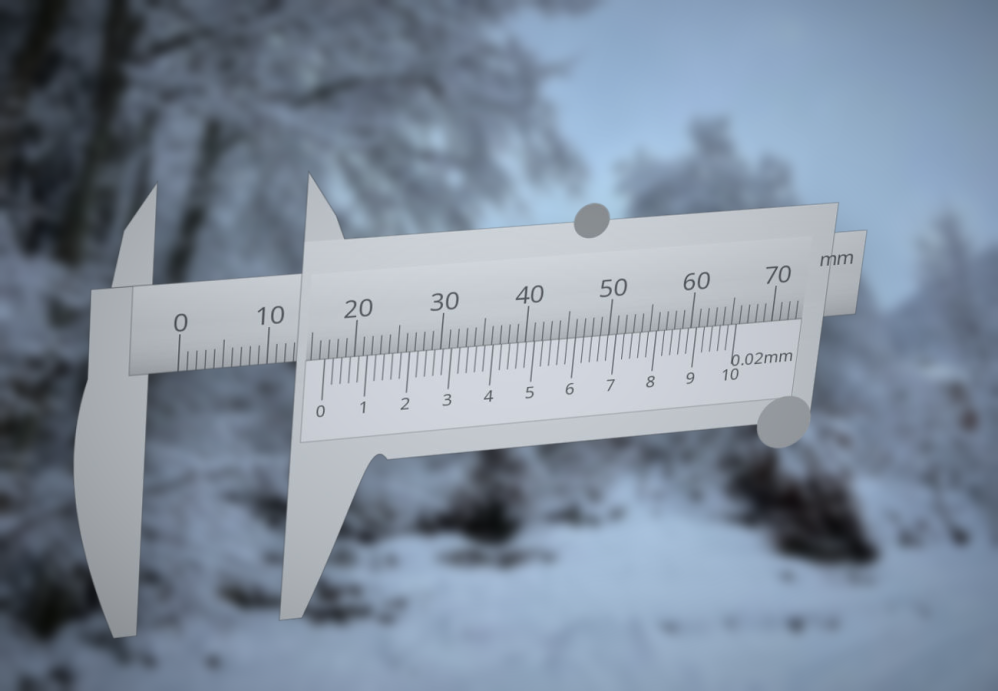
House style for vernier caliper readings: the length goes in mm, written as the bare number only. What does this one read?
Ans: 16.6
